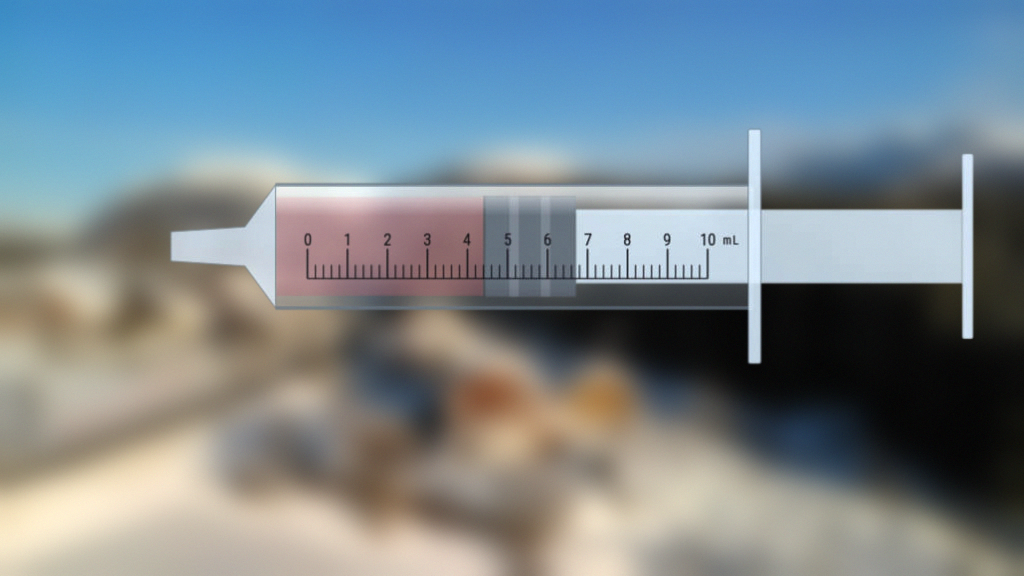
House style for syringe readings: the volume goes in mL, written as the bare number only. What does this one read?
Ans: 4.4
